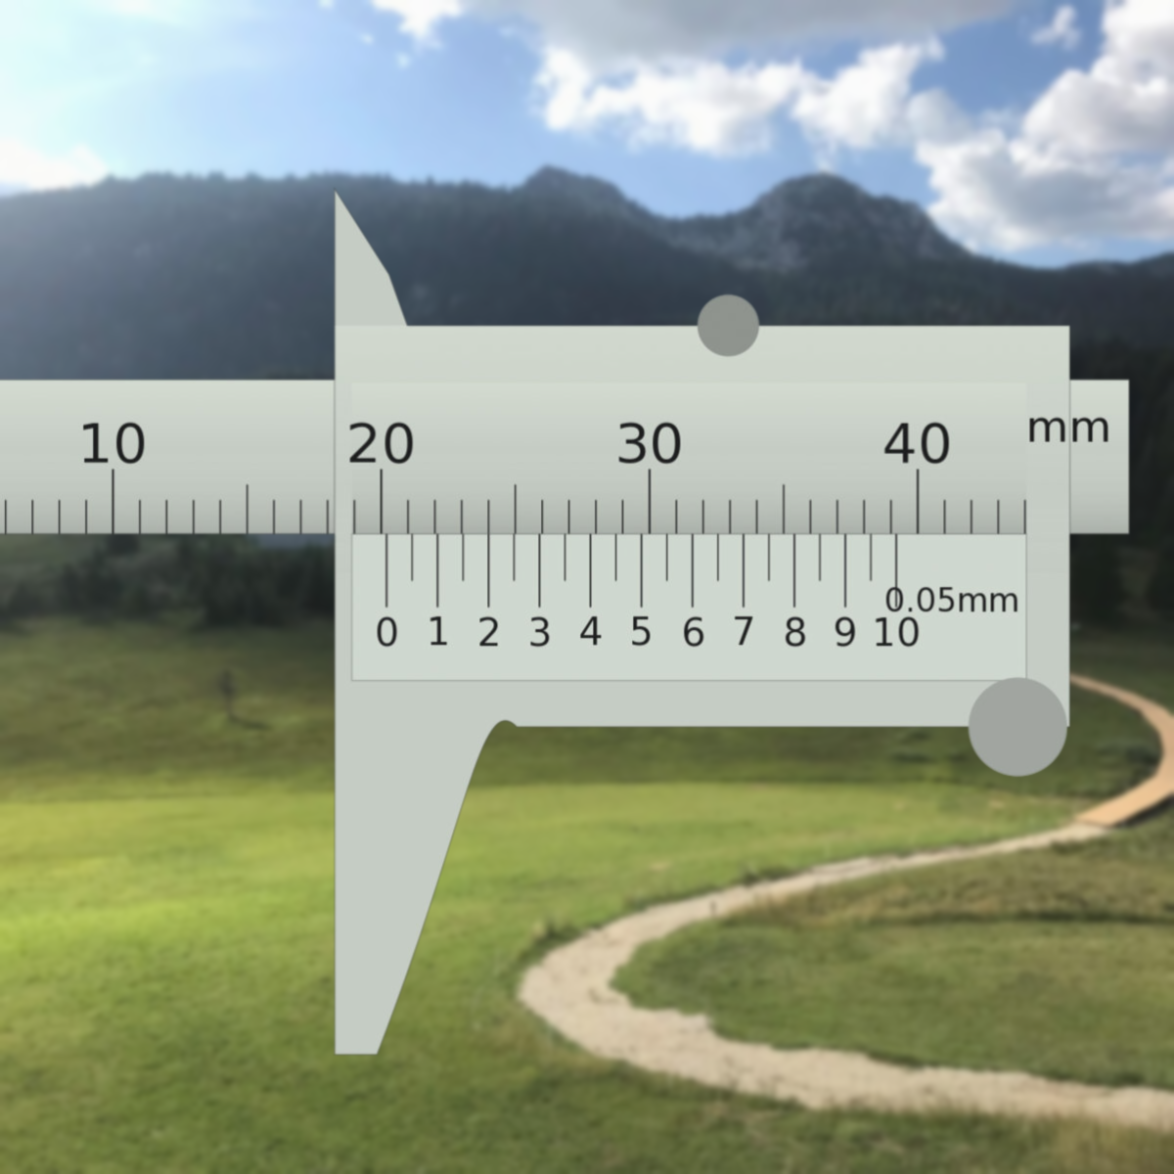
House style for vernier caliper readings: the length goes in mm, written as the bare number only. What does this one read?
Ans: 20.20
